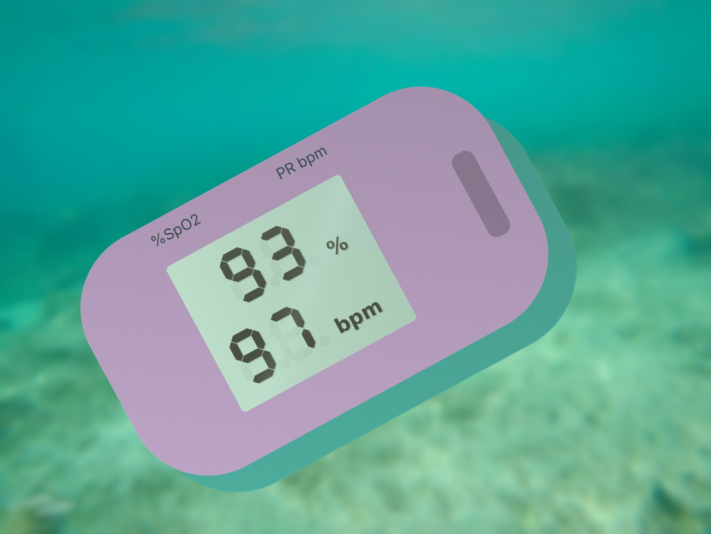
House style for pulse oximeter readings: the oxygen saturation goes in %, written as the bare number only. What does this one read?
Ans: 93
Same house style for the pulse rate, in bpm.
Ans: 97
